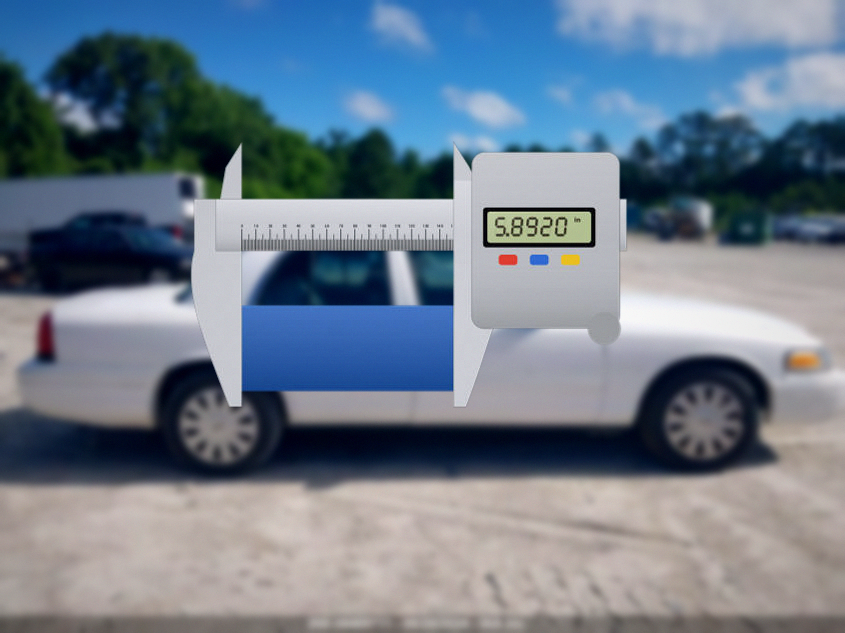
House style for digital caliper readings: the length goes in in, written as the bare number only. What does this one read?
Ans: 5.8920
